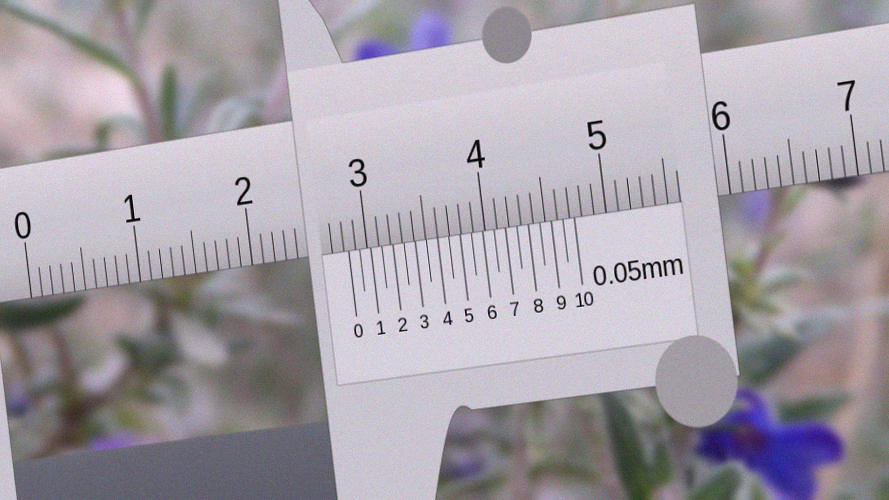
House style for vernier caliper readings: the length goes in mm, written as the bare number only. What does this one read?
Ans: 28.4
